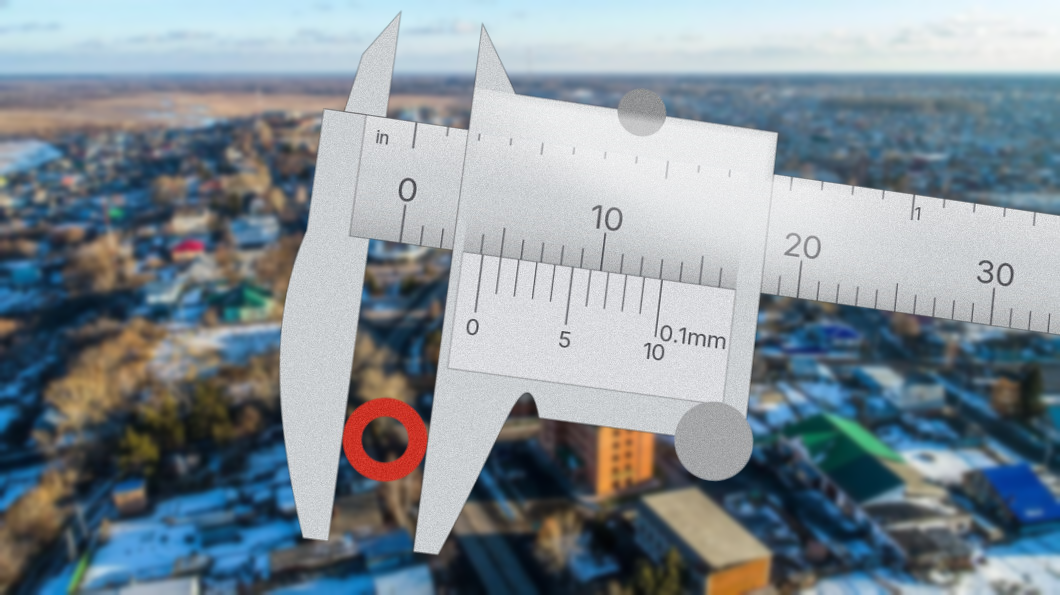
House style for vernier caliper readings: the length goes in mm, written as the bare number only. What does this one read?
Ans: 4.1
